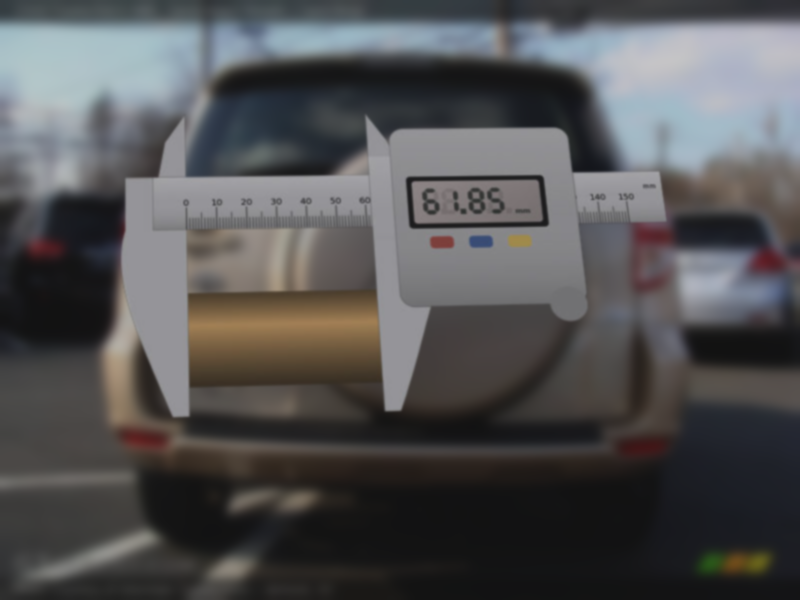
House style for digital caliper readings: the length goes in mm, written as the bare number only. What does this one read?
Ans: 61.85
